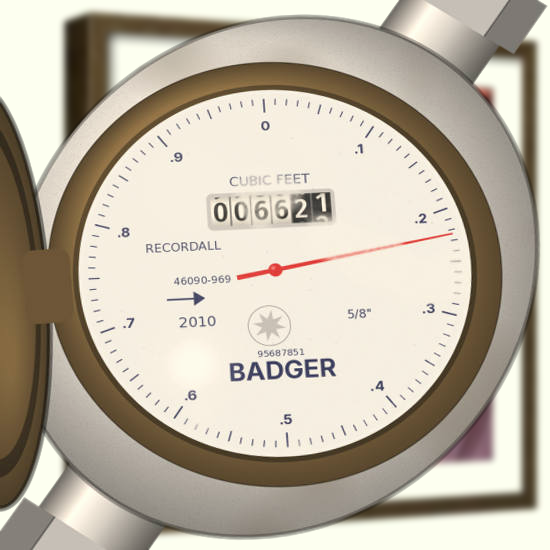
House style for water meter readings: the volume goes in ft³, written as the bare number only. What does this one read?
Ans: 6621.22
